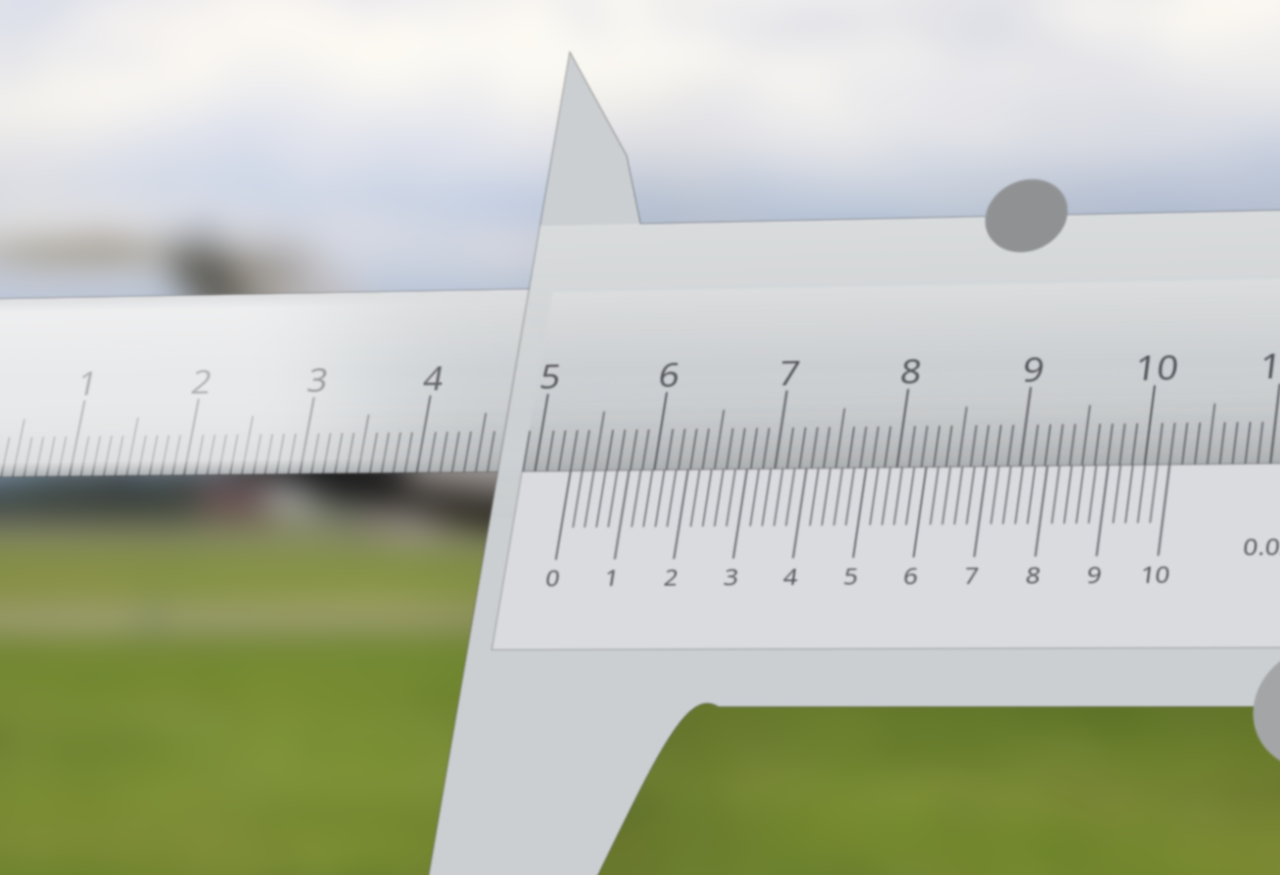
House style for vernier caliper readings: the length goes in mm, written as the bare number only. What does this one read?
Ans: 53.0
